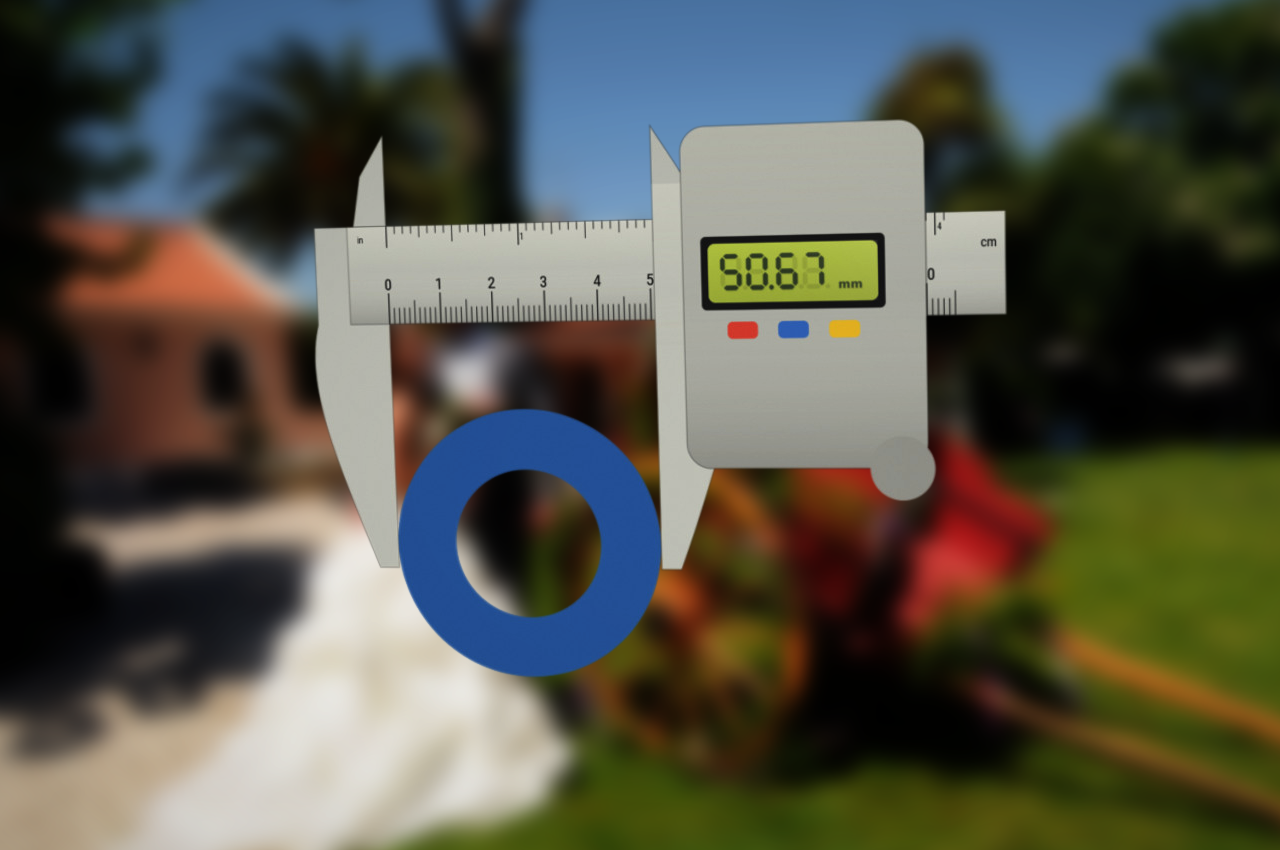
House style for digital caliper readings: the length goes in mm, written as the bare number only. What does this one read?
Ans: 50.67
